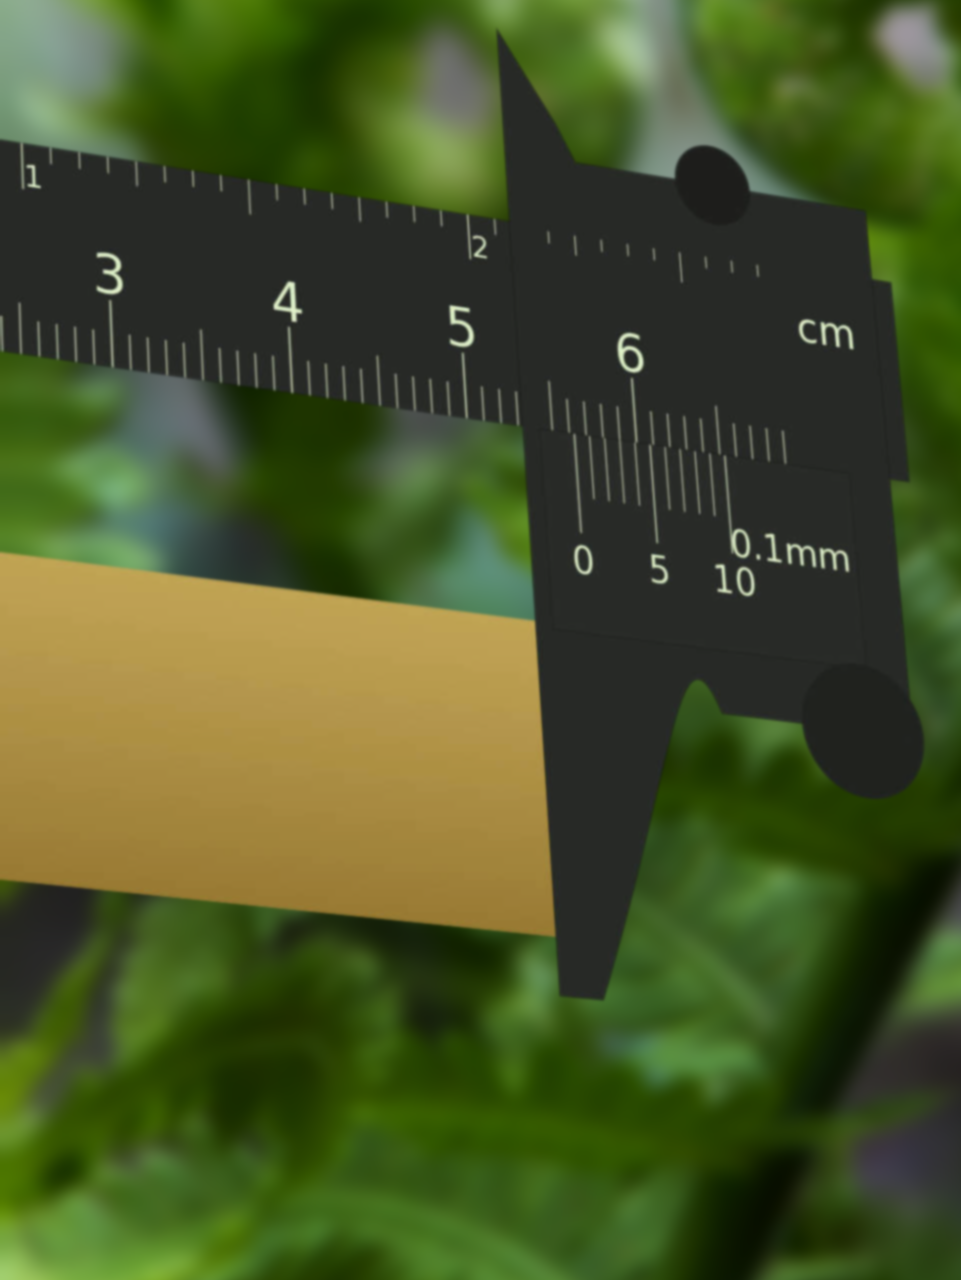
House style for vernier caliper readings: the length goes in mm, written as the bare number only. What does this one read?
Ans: 56.3
